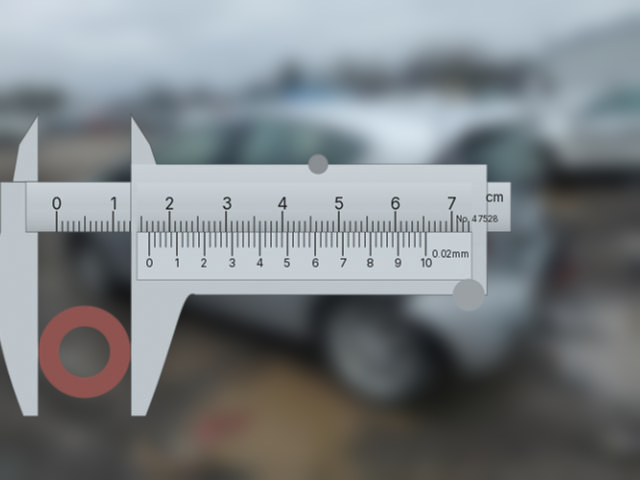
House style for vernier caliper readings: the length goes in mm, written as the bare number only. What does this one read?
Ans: 16.4
